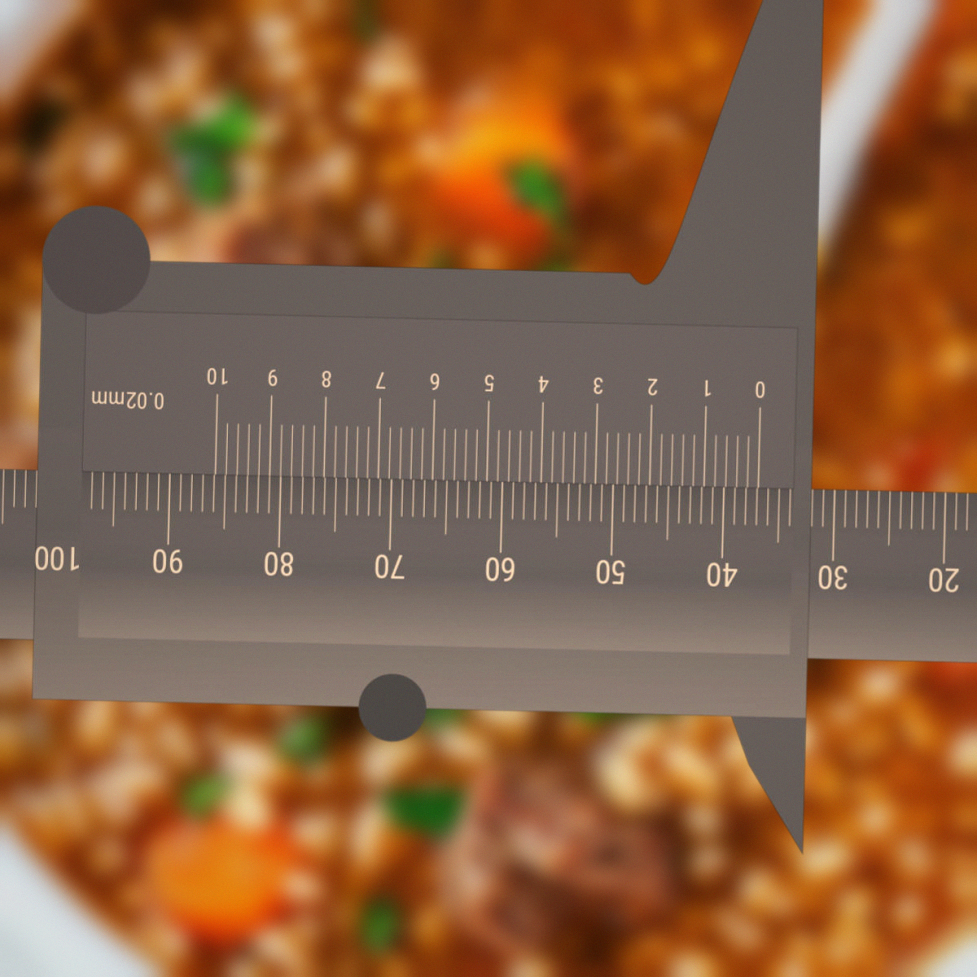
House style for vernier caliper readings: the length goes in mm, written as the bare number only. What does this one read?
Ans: 36.9
